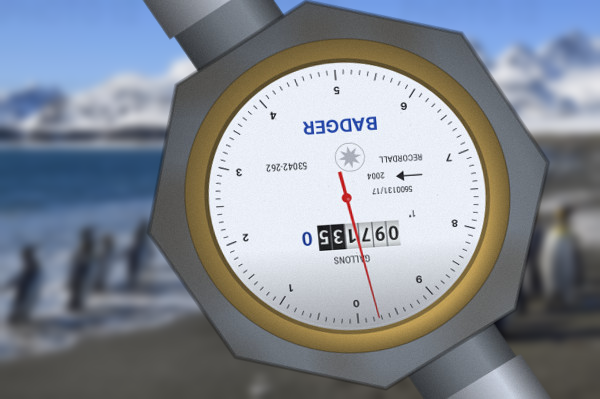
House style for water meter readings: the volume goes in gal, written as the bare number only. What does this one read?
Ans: 971349.7
